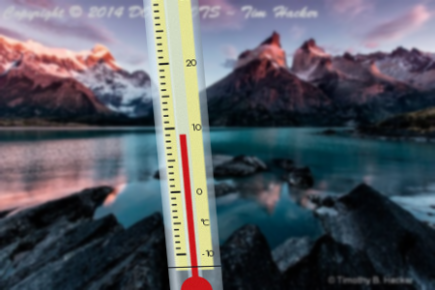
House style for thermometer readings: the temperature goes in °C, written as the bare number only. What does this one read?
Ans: 9
